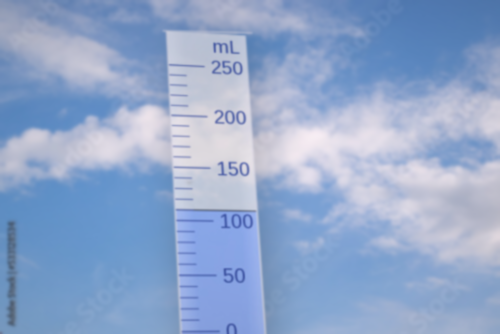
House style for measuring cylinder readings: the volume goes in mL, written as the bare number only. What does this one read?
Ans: 110
